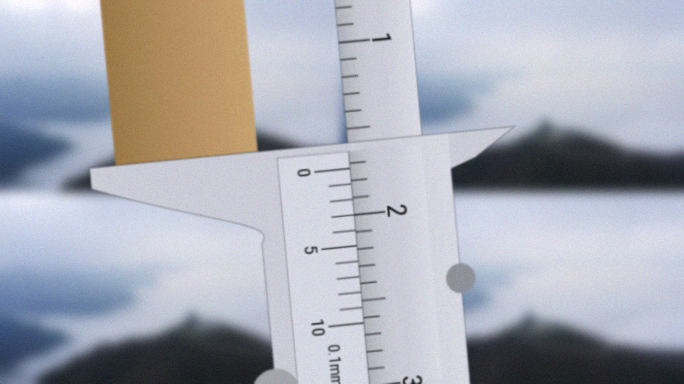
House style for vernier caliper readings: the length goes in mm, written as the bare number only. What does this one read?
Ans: 17.3
